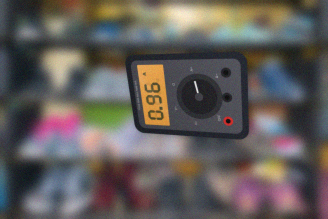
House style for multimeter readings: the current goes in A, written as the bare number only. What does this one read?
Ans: 0.96
